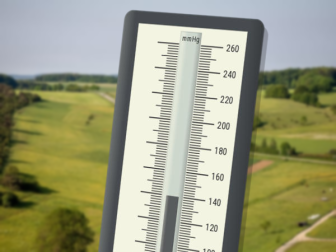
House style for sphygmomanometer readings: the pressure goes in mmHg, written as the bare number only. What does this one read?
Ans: 140
